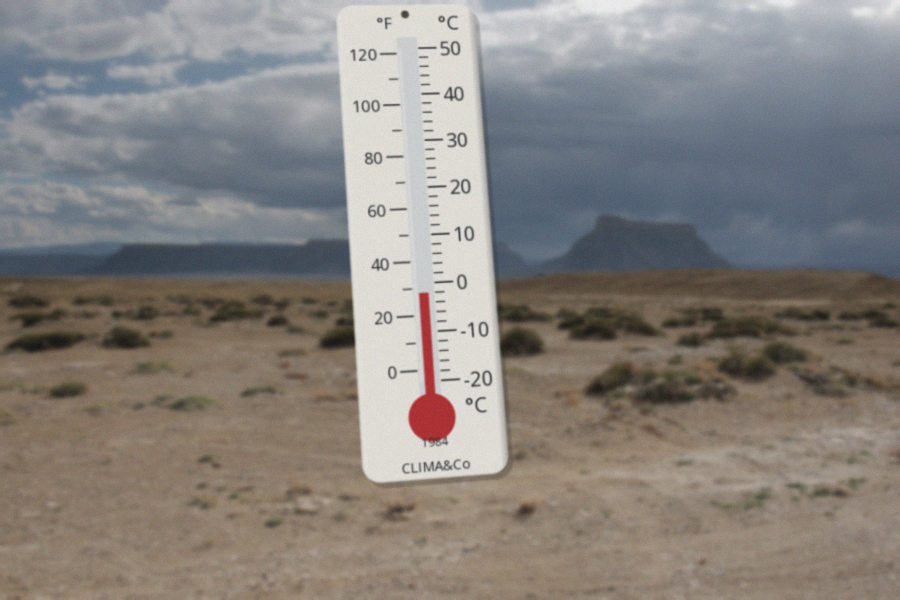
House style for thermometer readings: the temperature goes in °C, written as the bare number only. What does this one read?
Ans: -2
